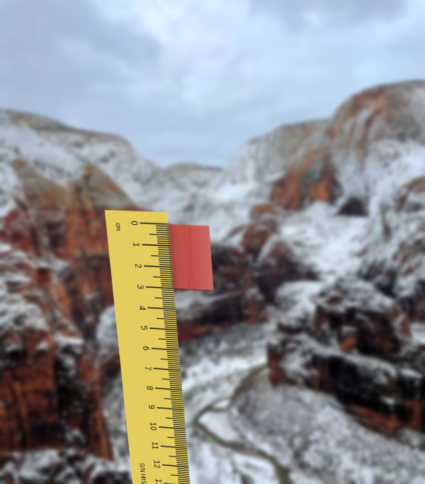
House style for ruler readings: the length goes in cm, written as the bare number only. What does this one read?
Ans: 3
